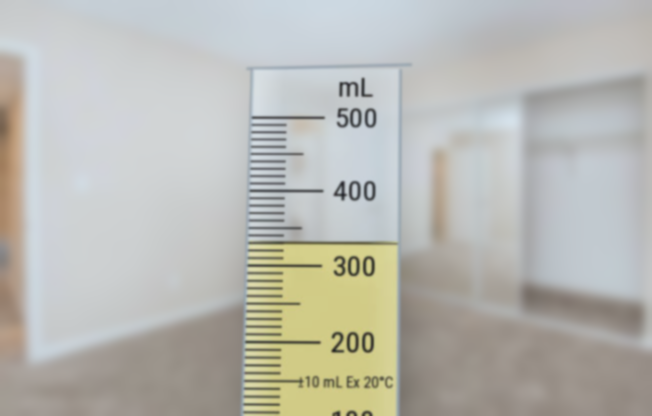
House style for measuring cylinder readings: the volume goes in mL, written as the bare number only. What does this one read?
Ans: 330
